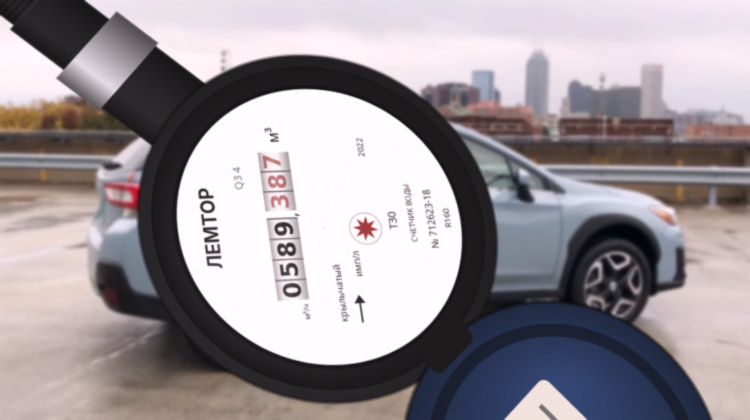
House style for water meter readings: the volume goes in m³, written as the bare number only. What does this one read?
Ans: 589.387
